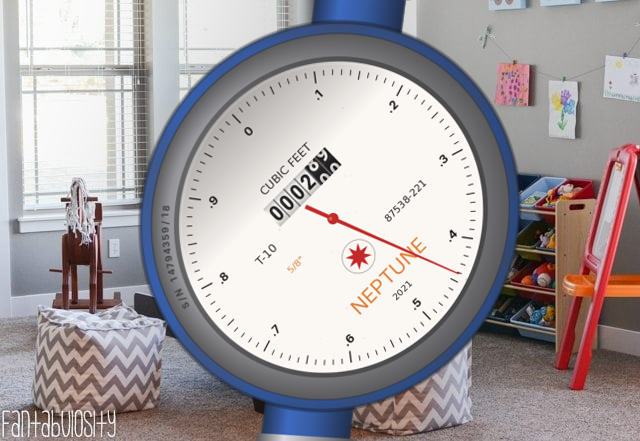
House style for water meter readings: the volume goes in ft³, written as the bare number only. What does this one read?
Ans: 289.44
